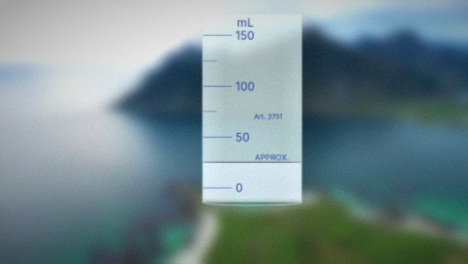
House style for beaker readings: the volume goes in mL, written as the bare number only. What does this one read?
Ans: 25
